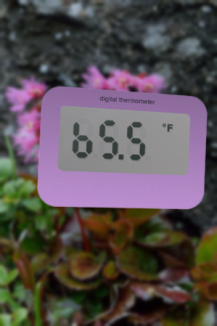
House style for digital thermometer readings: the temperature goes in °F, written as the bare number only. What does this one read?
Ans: 65.5
